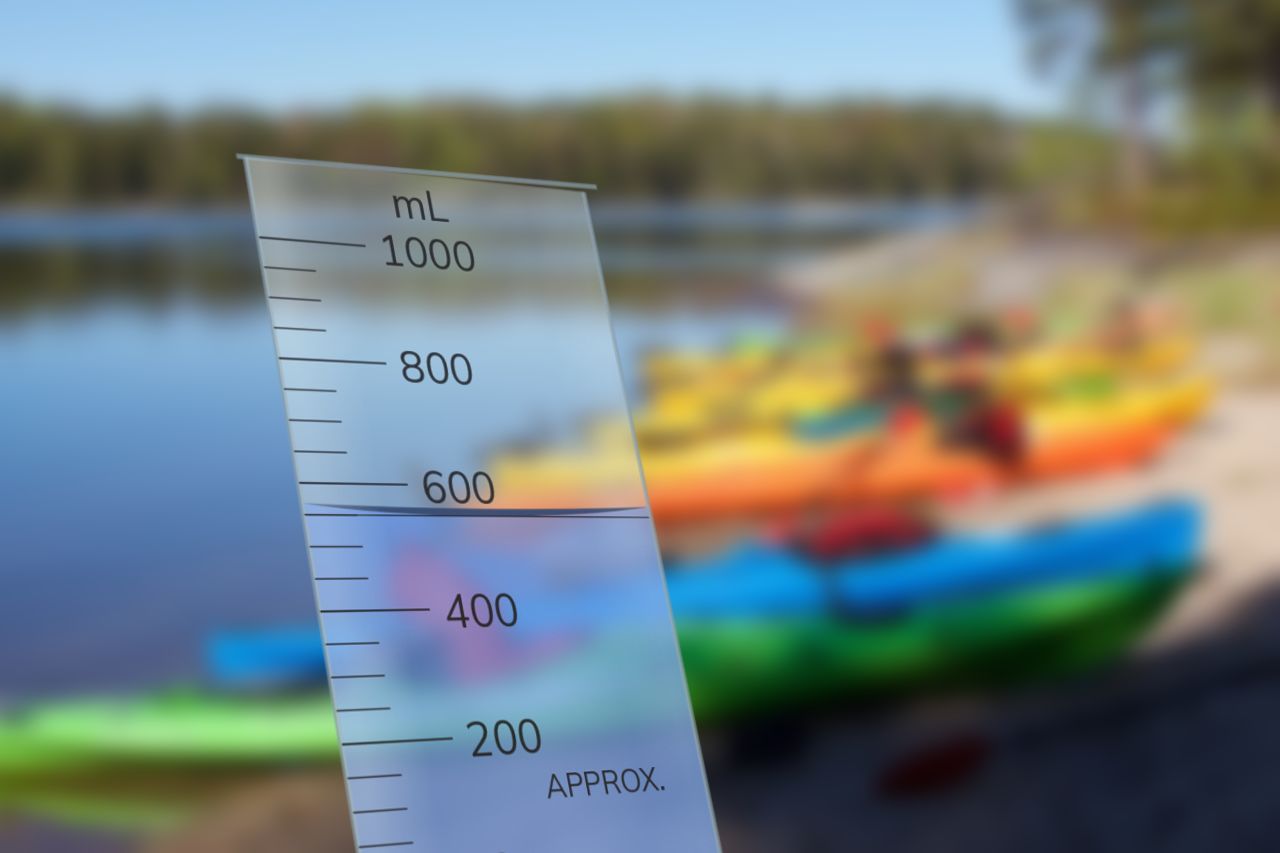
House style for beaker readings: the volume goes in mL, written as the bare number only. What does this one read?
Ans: 550
